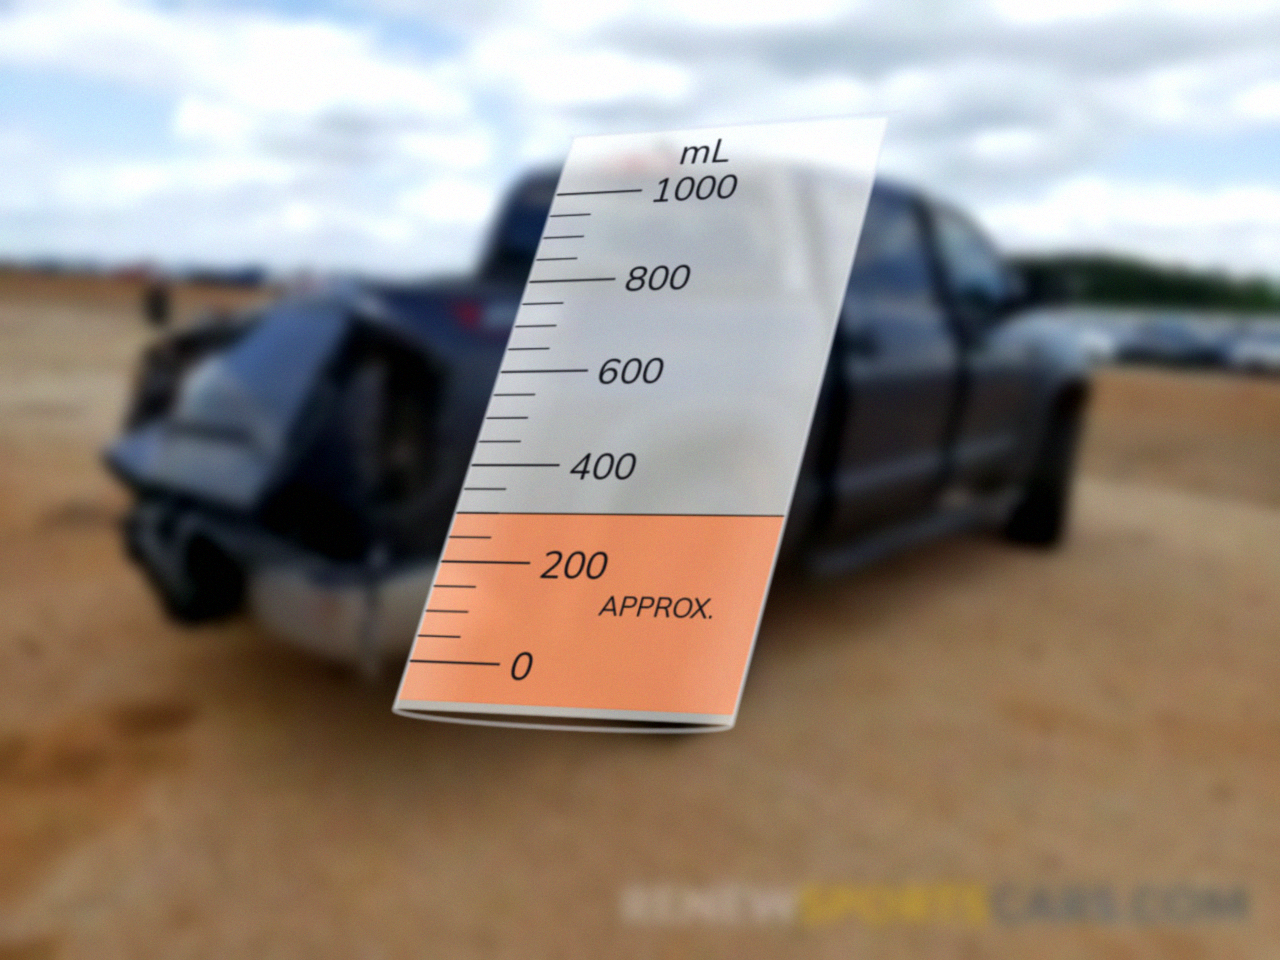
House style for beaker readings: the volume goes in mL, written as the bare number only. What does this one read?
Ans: 300
